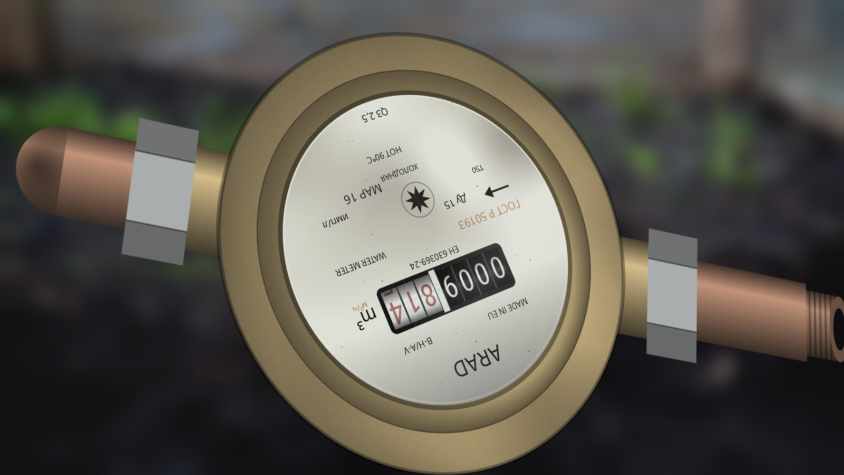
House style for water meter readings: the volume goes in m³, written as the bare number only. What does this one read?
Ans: 9.814
